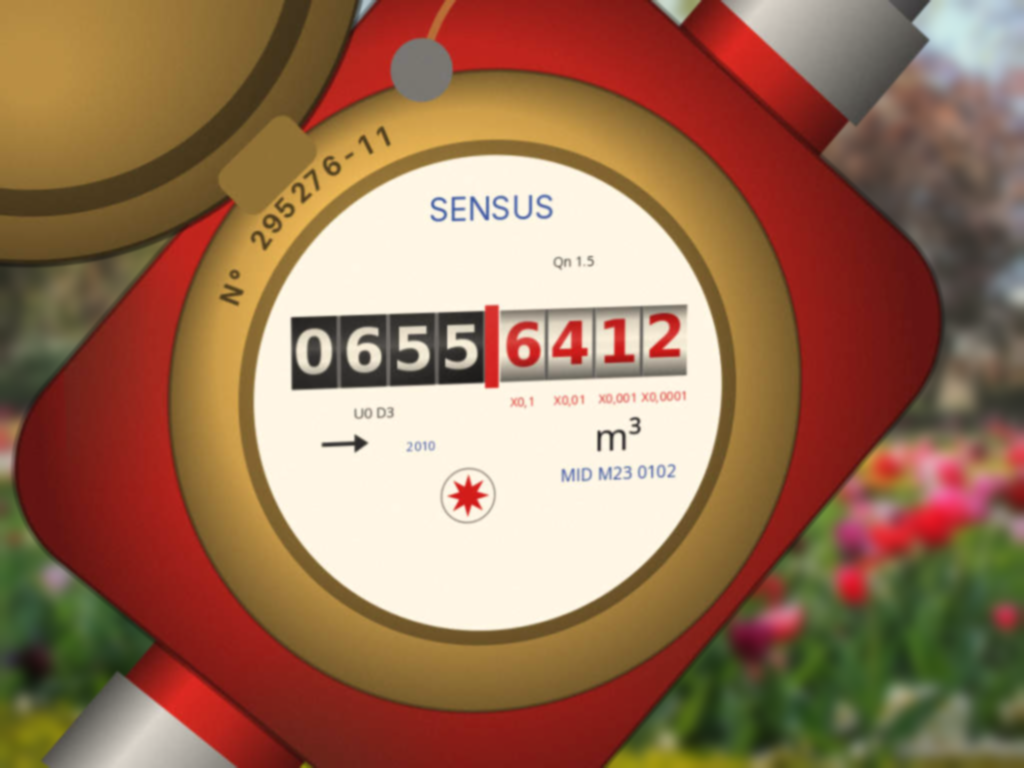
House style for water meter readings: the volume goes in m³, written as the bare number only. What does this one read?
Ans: 655.6412
